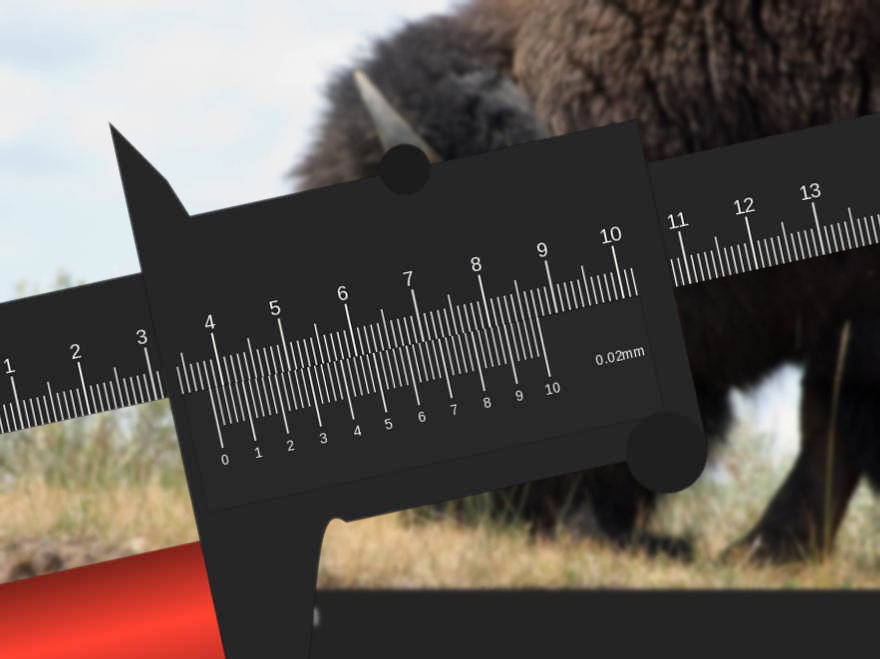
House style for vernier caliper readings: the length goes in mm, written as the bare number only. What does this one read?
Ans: 38.0
